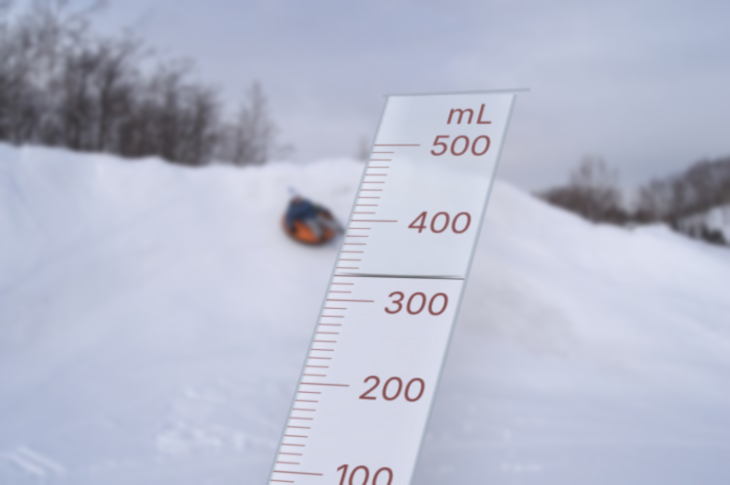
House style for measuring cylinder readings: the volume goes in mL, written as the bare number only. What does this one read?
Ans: 330
